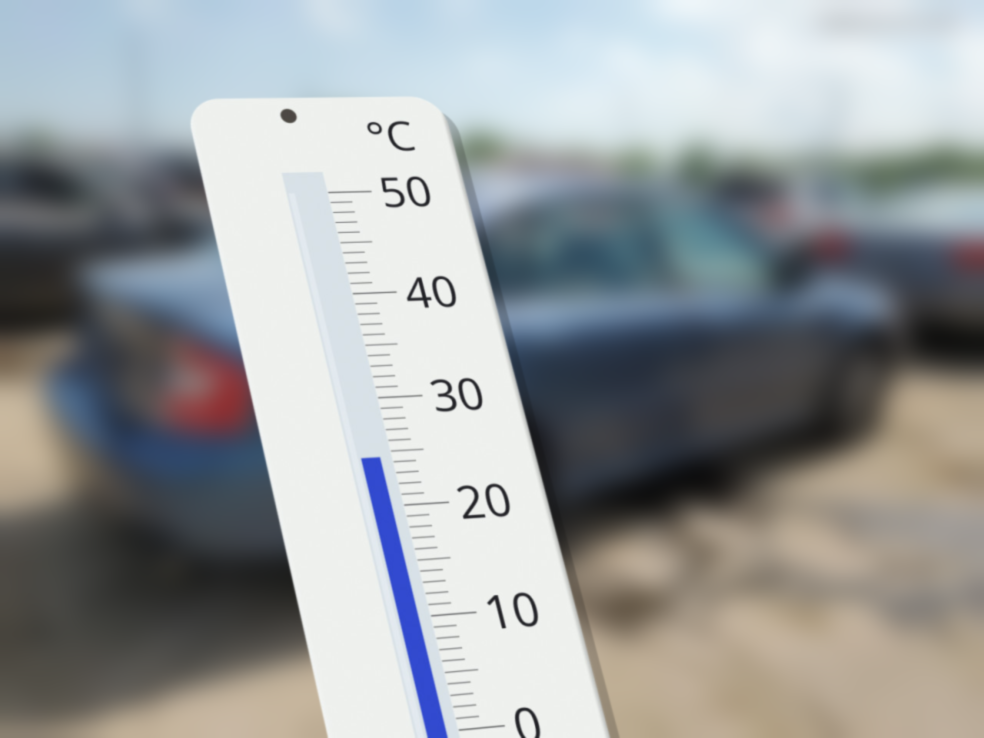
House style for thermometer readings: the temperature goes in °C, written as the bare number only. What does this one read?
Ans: 24.5
